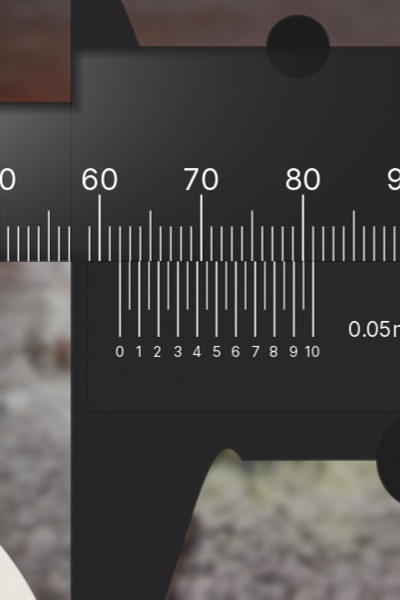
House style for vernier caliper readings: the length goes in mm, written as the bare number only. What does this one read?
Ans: 62.0
